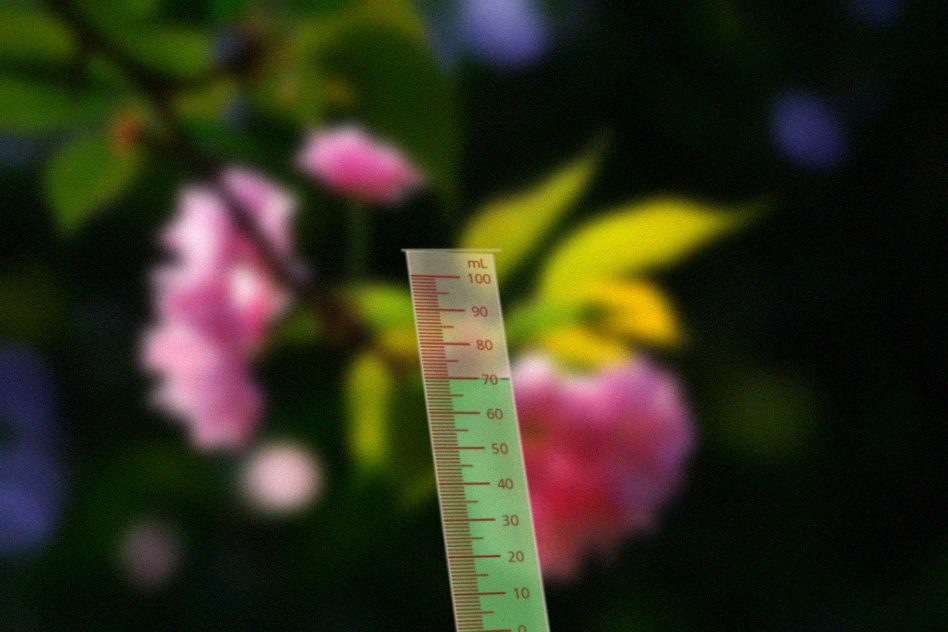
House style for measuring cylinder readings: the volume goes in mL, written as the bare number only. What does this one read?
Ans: 70
